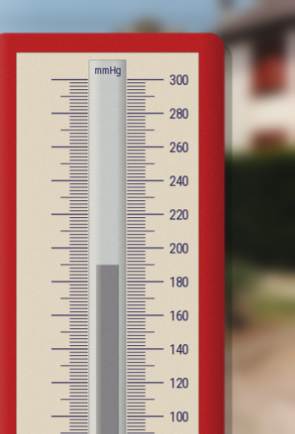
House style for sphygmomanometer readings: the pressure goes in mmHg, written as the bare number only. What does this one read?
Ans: 190
